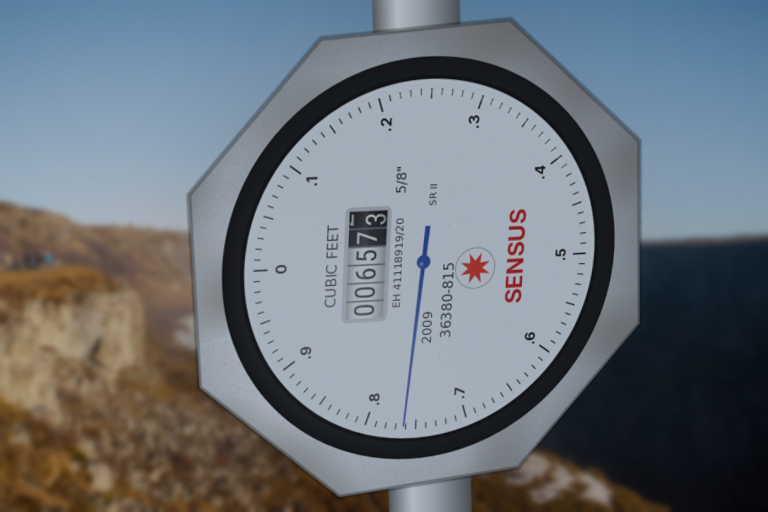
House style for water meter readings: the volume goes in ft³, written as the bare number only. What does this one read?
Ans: 6572.76
